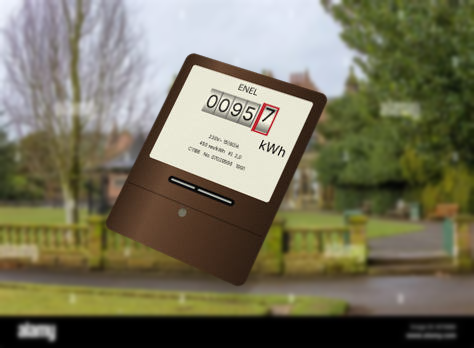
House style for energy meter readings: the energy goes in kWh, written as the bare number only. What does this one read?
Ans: 95.7
